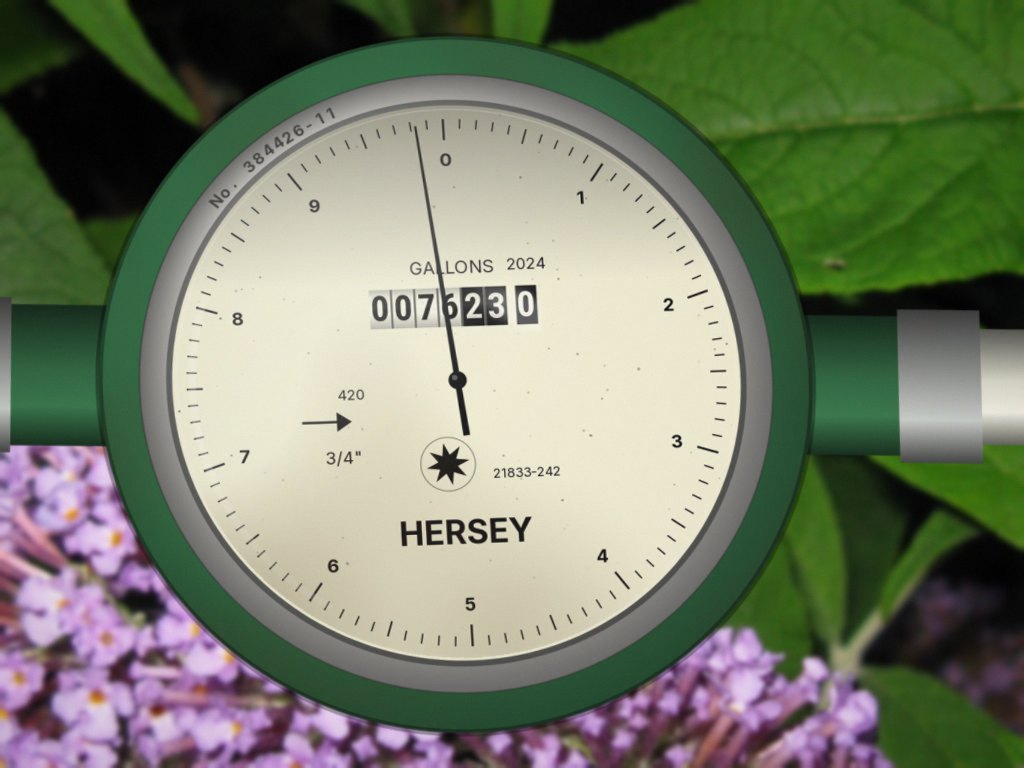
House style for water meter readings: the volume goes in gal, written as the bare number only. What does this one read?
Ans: 76229.8
